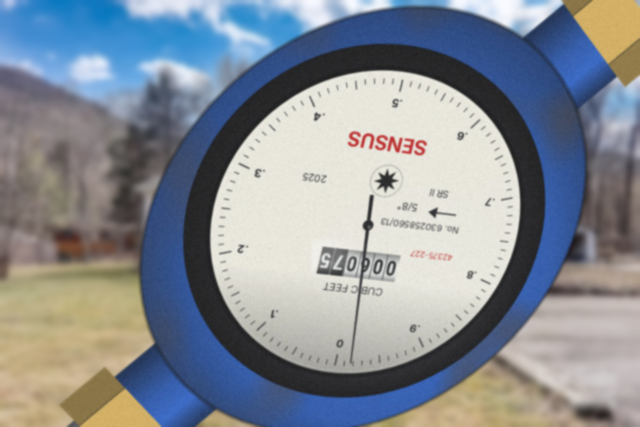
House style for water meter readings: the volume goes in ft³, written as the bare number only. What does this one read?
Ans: 6074.98
